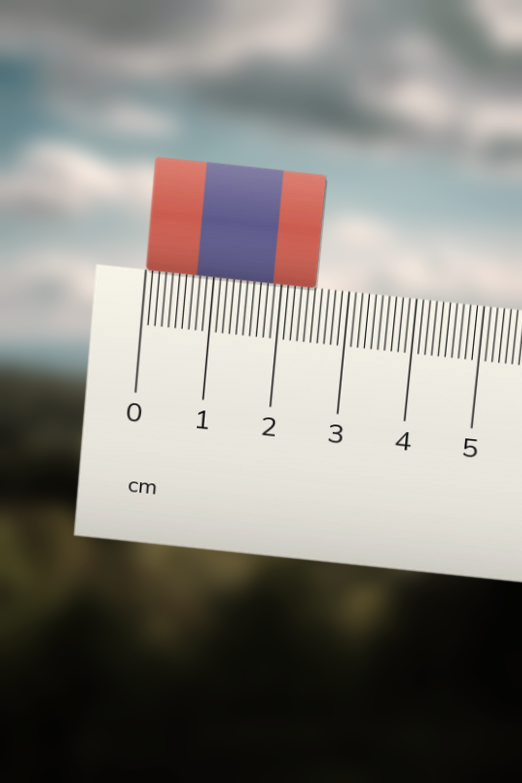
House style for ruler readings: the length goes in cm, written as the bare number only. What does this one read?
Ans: 2.5
